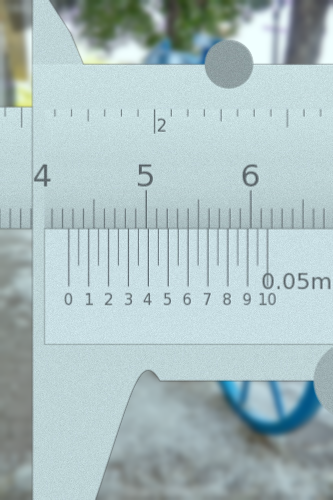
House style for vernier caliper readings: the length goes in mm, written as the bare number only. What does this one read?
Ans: 42.6
